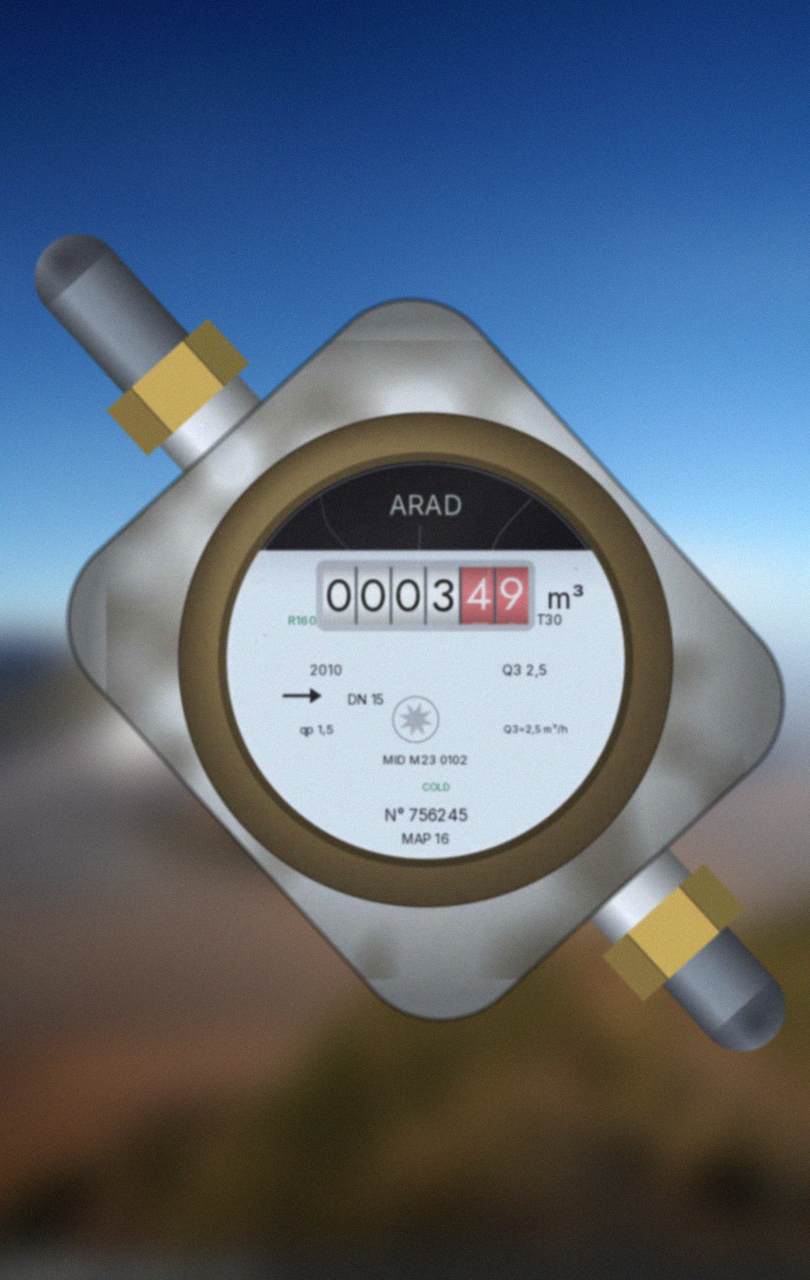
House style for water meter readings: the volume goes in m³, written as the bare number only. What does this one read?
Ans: 3.49
